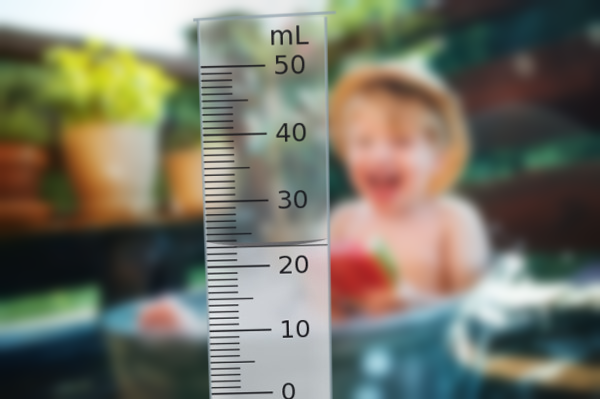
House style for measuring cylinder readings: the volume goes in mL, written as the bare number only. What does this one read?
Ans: 23
